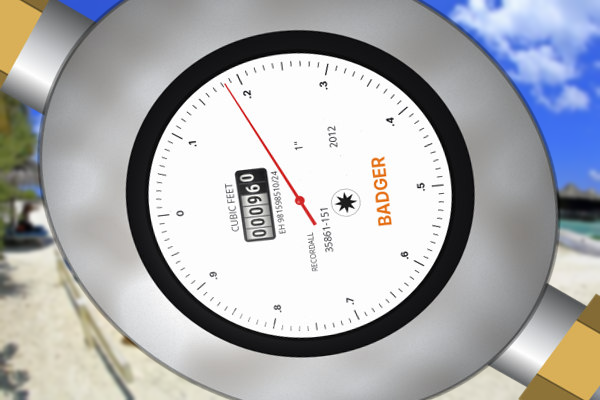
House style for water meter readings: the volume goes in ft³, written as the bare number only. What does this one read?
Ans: 960.18
